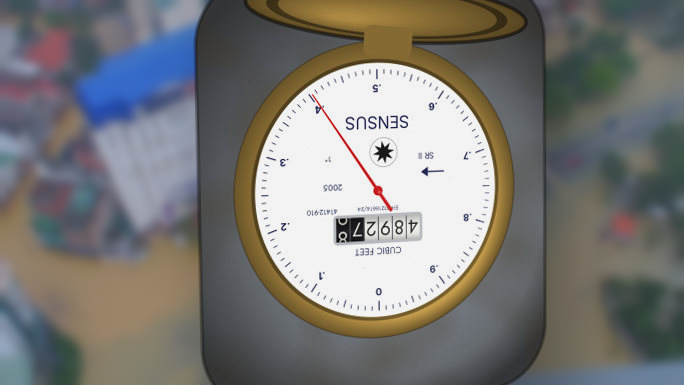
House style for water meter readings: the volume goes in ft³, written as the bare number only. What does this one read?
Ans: 489278.40
